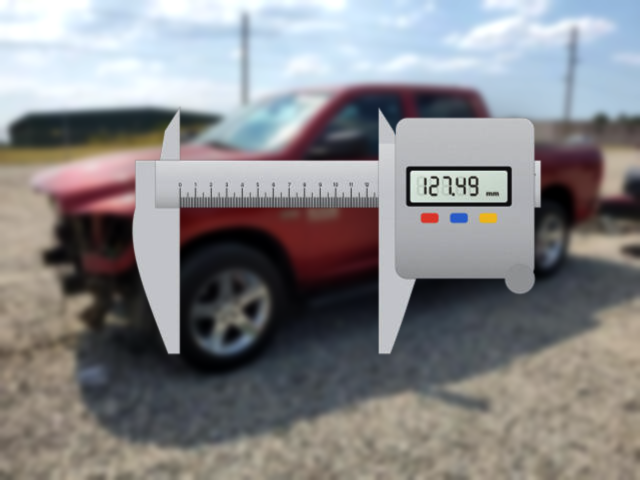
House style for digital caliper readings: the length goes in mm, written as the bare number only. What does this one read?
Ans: 127.49
